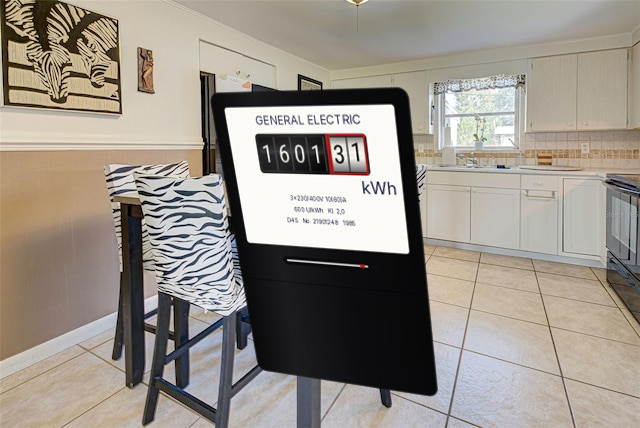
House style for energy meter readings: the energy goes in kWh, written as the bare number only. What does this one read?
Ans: 1601.31
